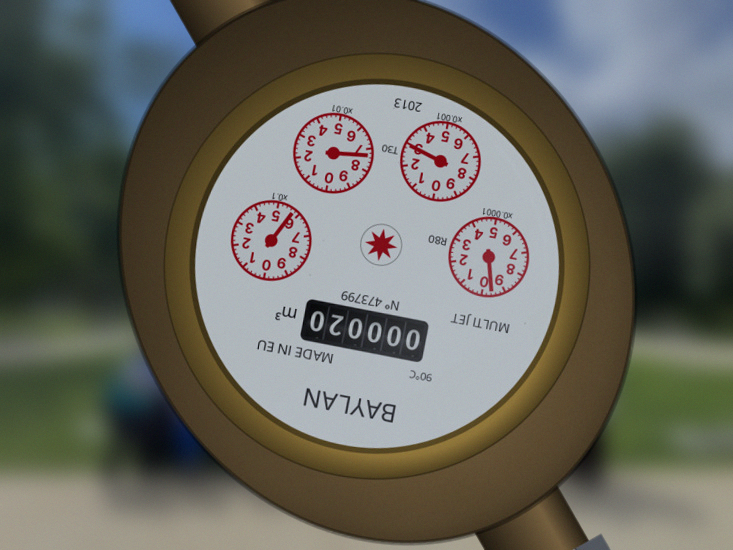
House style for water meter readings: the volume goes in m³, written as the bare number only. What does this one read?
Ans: 20.5729
